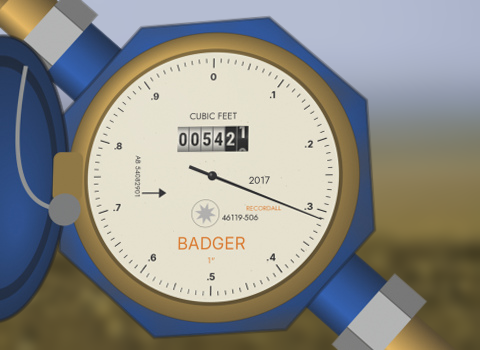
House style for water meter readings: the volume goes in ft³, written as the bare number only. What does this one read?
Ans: 5421.31
